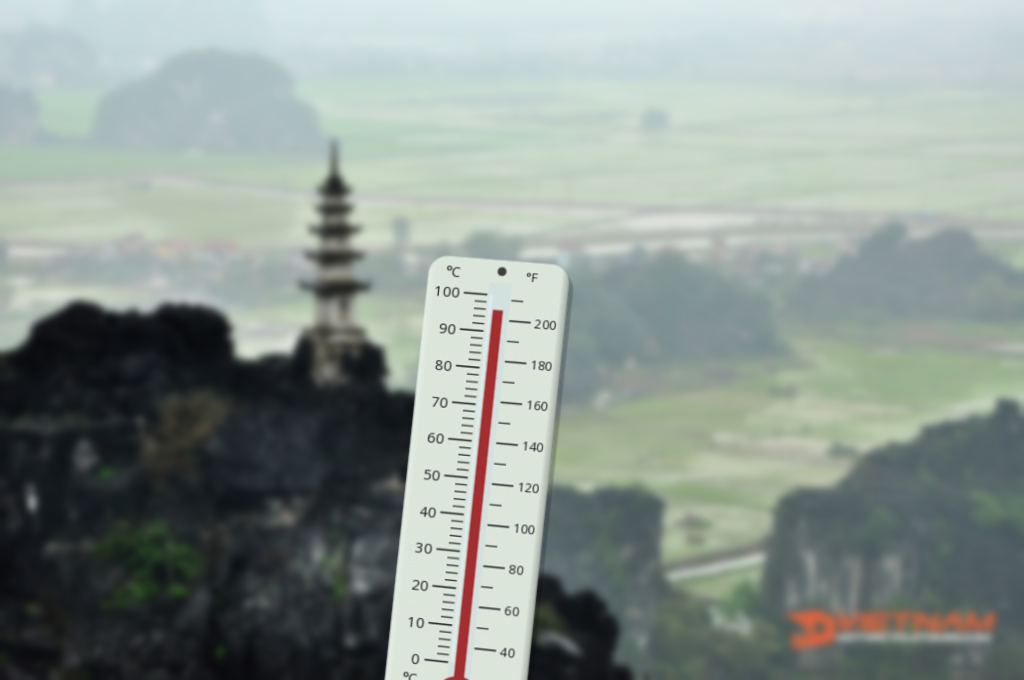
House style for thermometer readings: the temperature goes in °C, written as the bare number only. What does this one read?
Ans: 96
